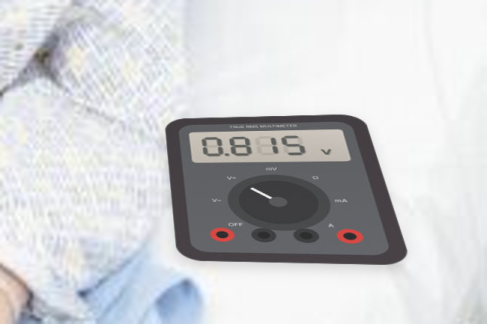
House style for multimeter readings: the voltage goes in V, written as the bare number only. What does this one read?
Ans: 0.815
